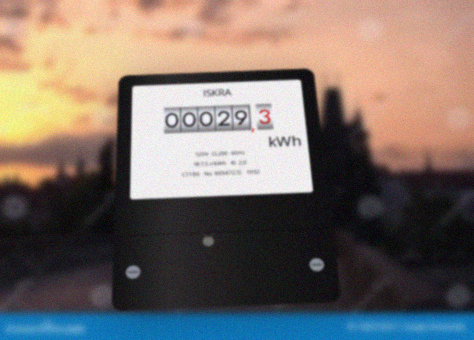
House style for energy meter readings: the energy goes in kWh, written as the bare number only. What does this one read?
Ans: 29.3
